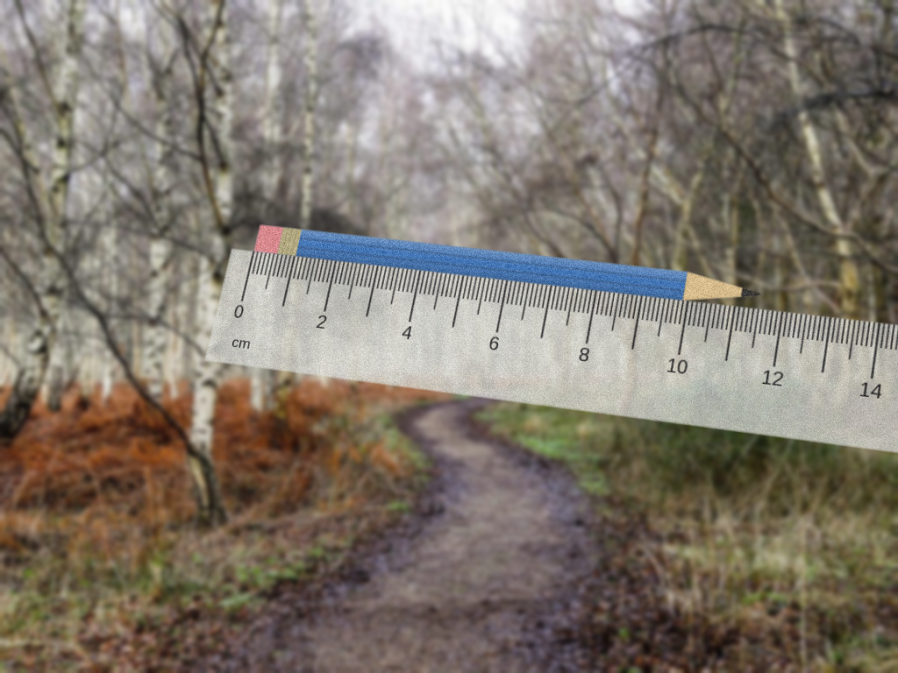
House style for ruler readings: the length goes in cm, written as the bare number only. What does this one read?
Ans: 11.5
